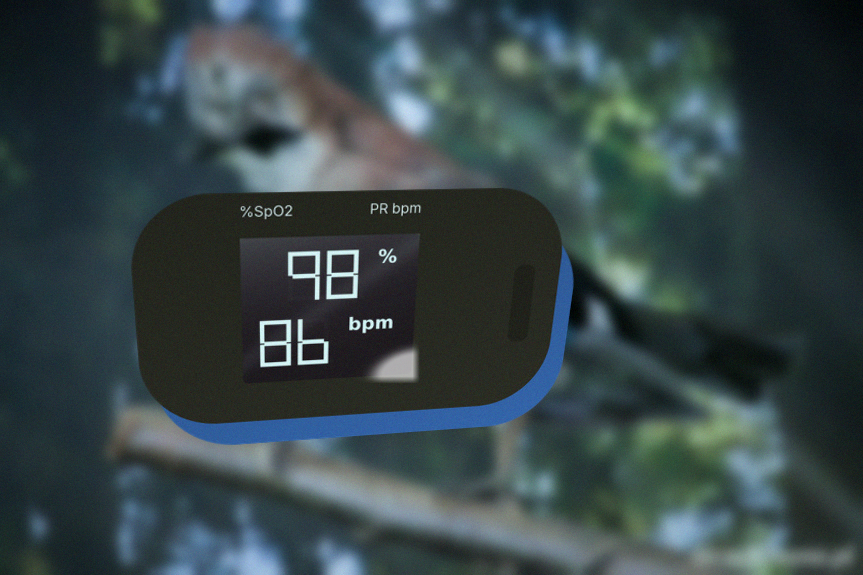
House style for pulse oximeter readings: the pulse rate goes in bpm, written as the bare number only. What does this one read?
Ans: 86
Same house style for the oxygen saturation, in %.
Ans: 98
